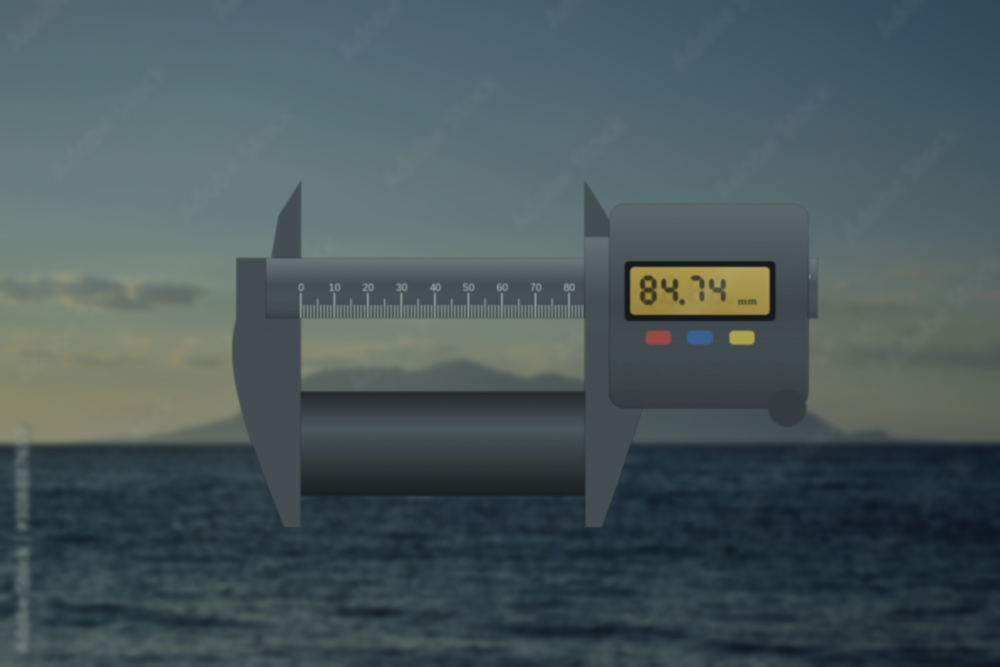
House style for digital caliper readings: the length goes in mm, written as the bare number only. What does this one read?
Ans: 84.74
